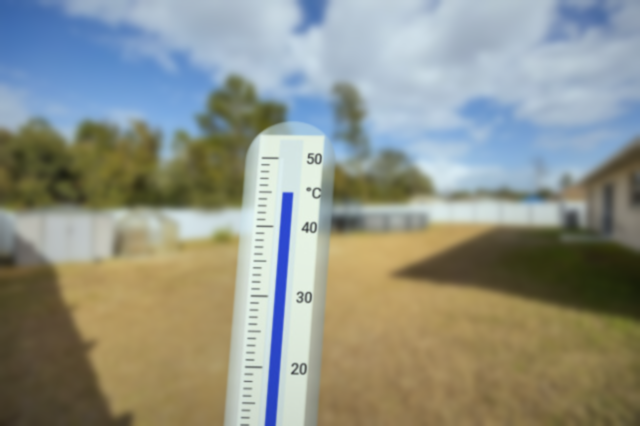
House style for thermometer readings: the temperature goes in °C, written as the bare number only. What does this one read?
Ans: 45
